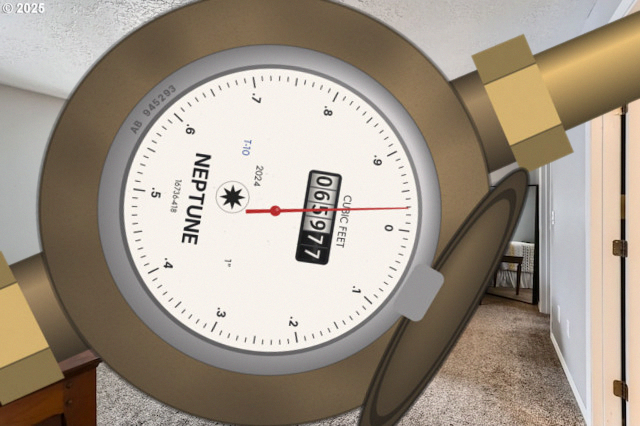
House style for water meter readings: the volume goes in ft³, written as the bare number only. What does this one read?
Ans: 65976.97
